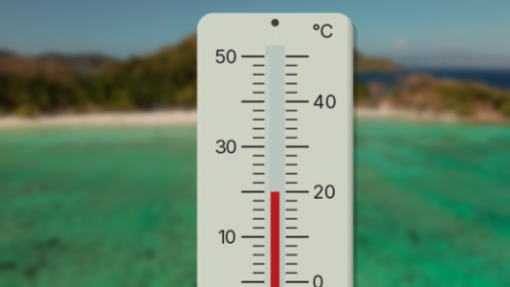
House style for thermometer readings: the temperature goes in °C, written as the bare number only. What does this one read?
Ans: 20
